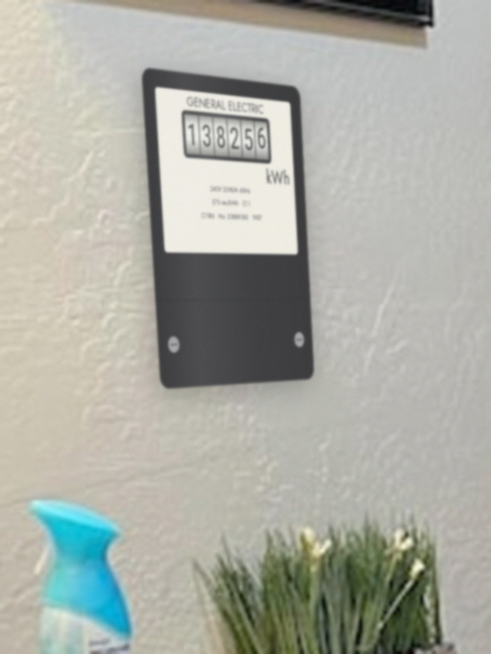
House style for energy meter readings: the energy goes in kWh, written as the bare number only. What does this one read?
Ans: 138256
